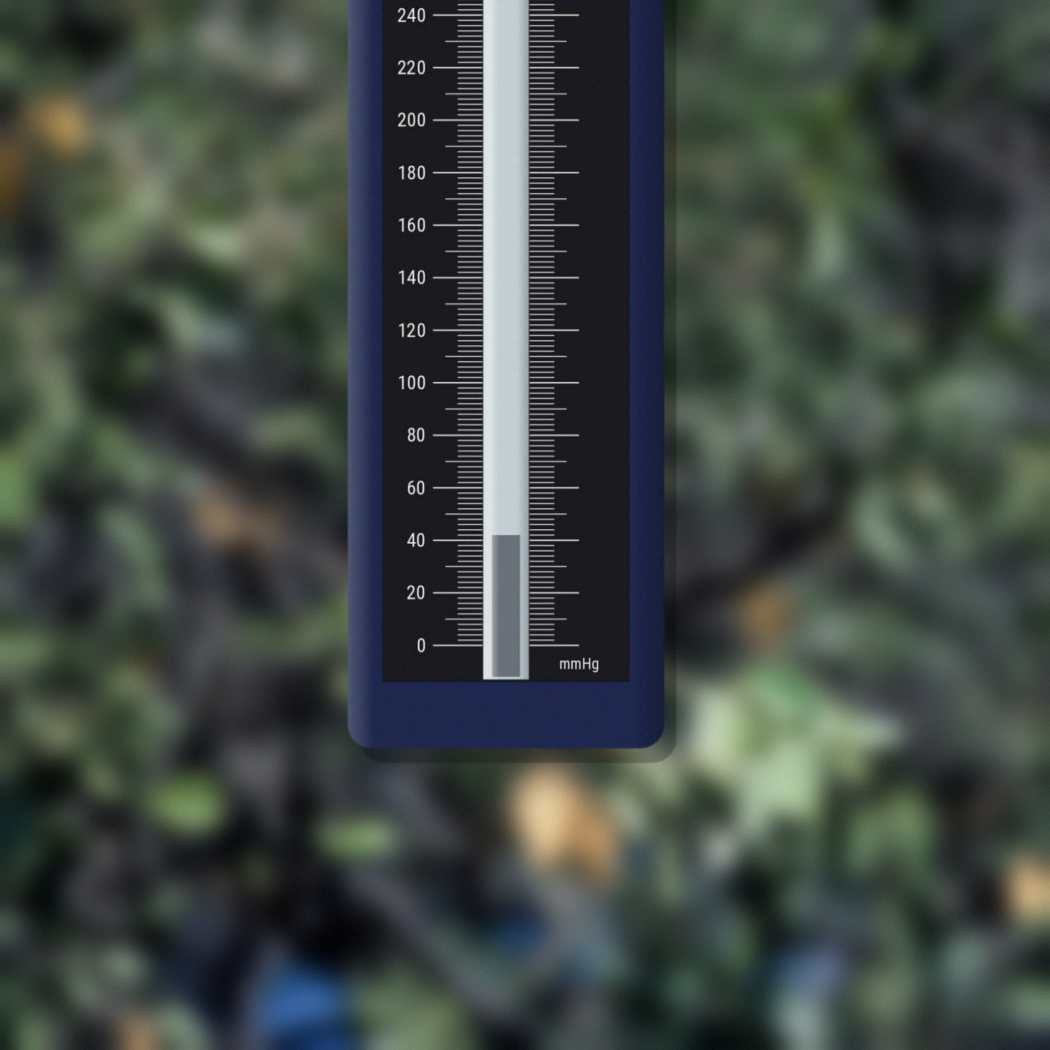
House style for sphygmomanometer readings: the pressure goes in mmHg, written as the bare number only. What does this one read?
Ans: 42
